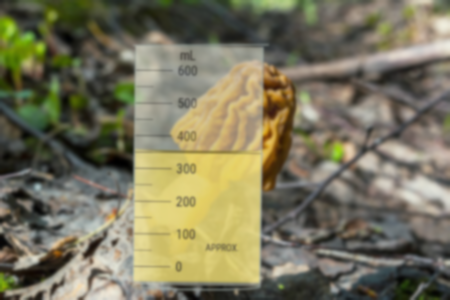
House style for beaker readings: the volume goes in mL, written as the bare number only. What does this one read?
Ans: 350
